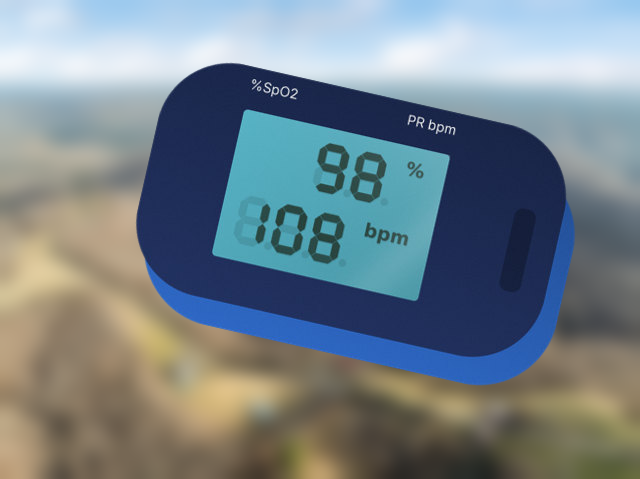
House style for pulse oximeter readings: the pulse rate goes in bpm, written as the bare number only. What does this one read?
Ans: 108
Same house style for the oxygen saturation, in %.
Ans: 98
